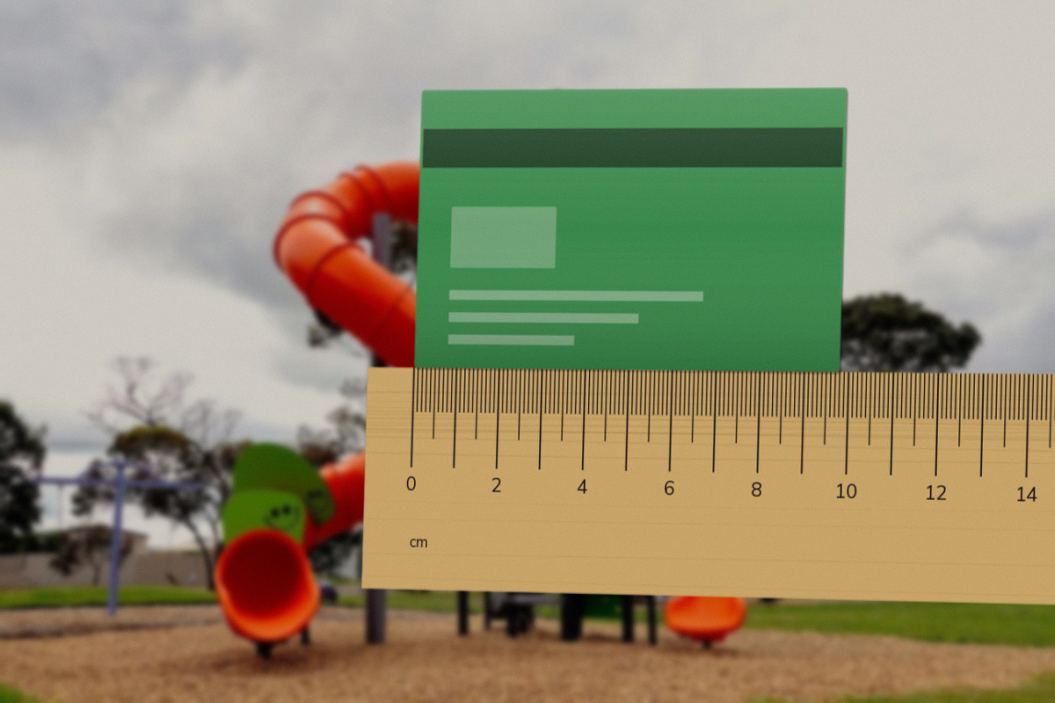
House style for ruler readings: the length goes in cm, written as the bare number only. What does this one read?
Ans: 9.8
